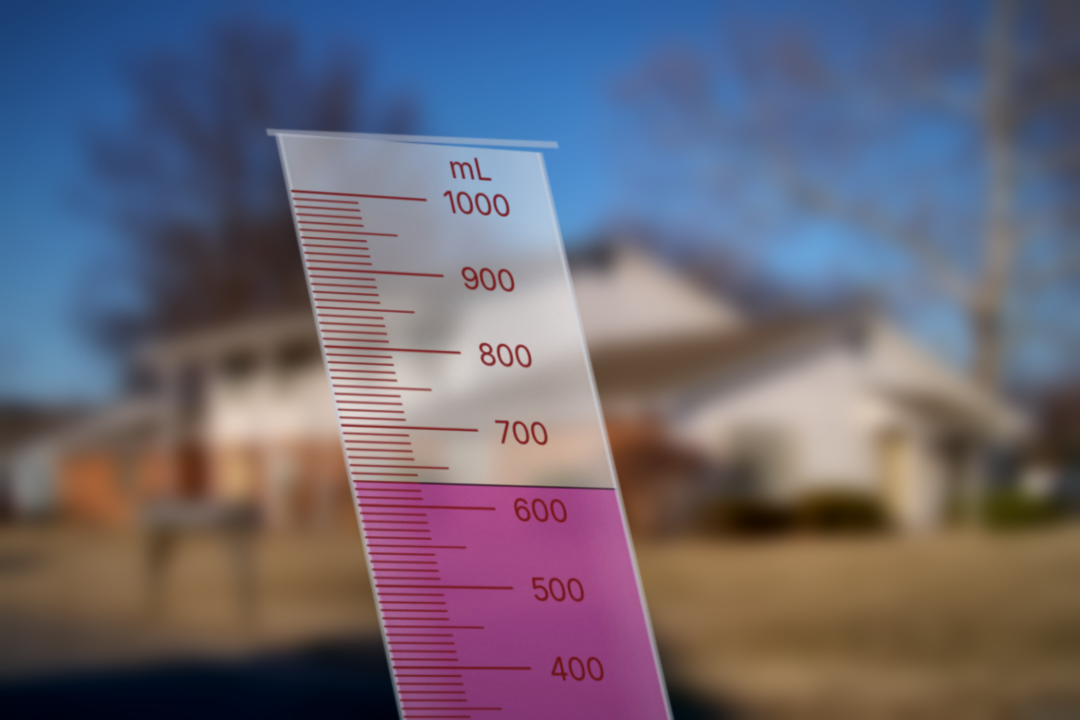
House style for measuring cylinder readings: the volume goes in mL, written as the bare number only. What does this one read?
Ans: 630
